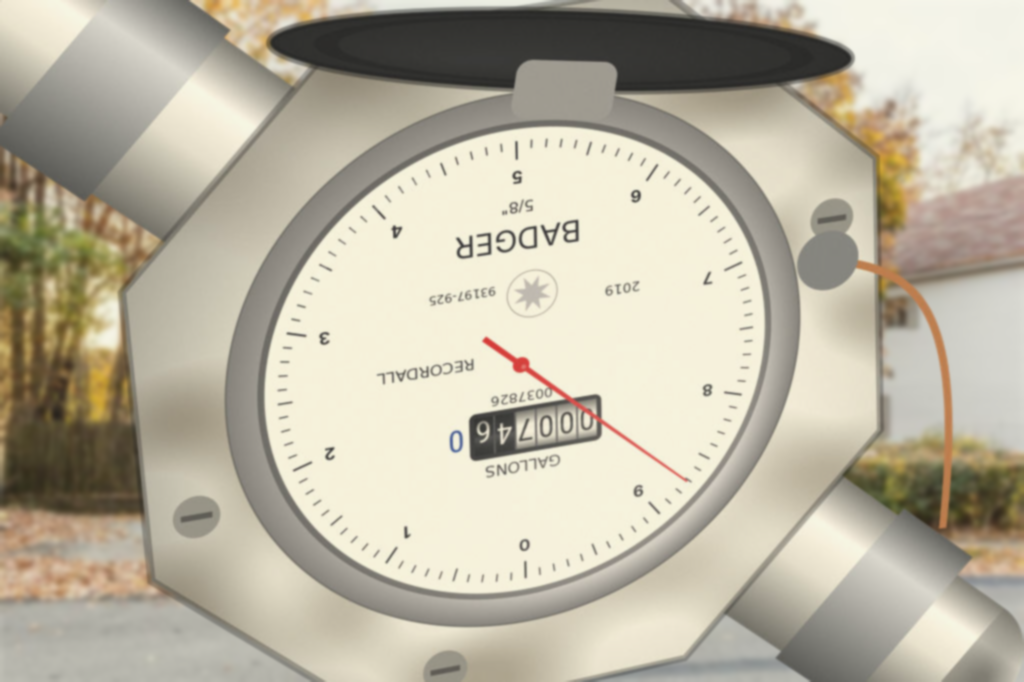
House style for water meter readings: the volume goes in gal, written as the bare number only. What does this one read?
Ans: 7458.7
